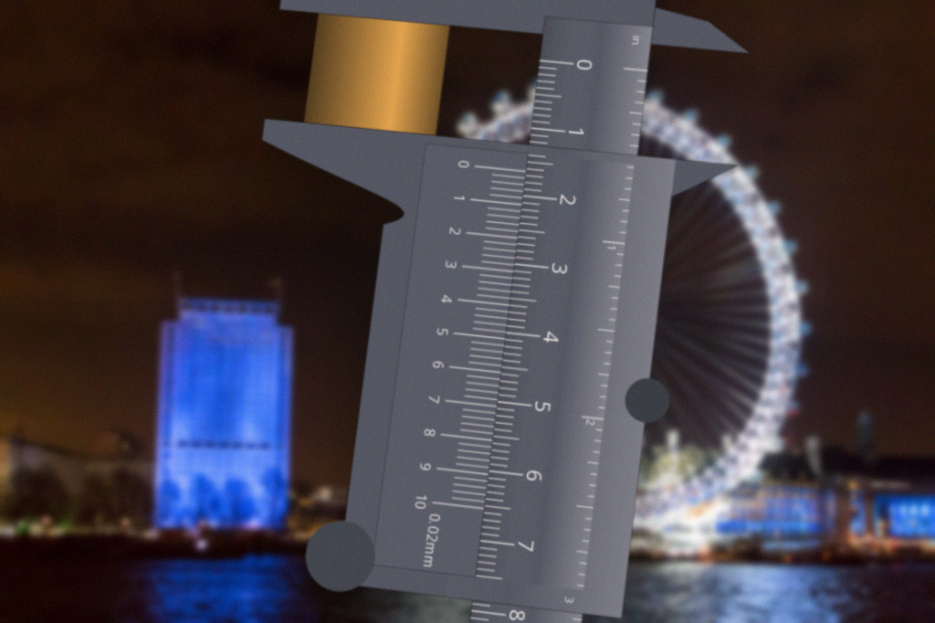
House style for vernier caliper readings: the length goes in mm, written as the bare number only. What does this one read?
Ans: 16.4
